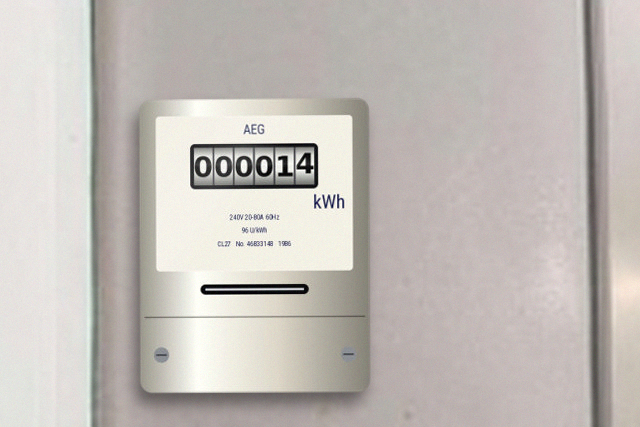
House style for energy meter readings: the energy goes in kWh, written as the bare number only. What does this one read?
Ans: 14
